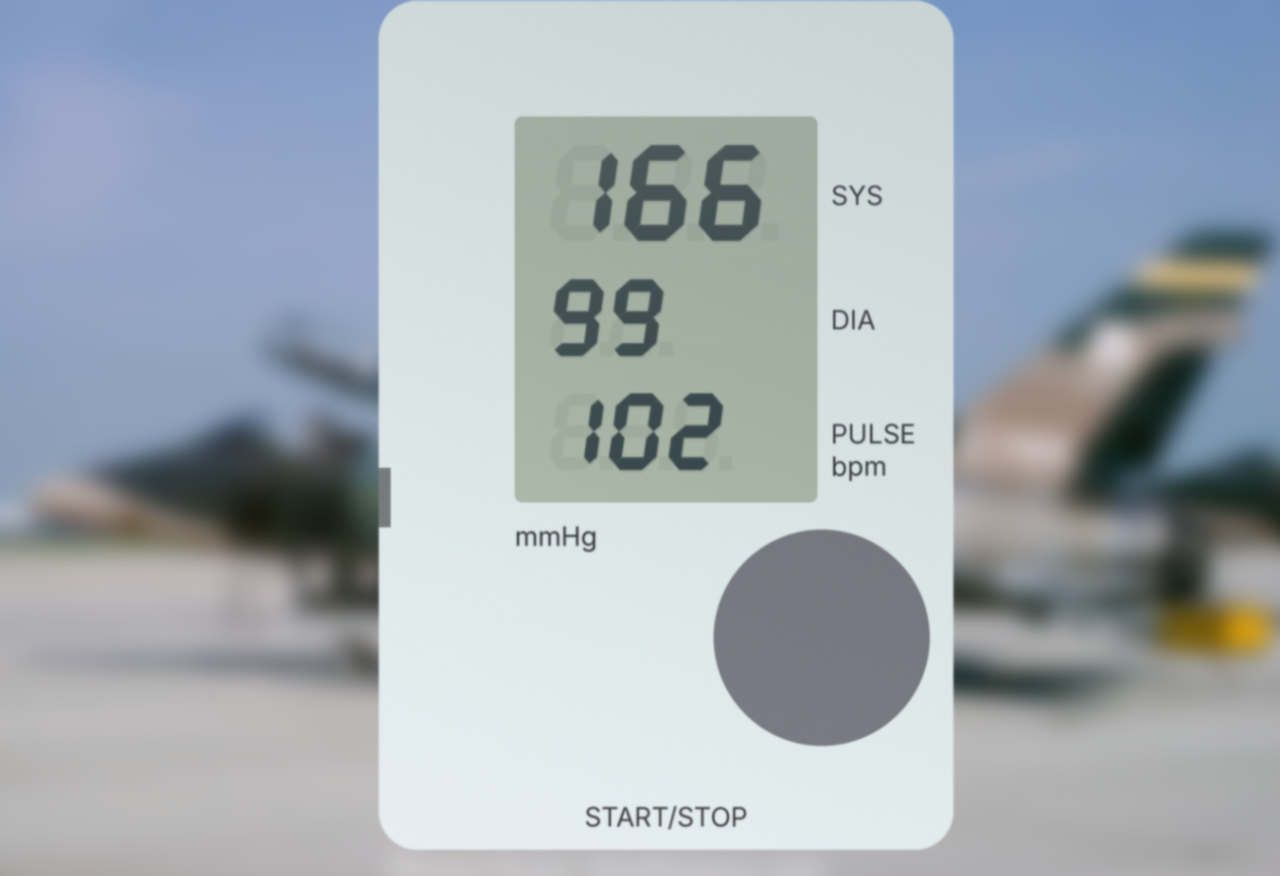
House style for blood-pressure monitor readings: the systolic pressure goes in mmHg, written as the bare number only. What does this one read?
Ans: 166
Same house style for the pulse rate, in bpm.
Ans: 102
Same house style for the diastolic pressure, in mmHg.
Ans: 99
